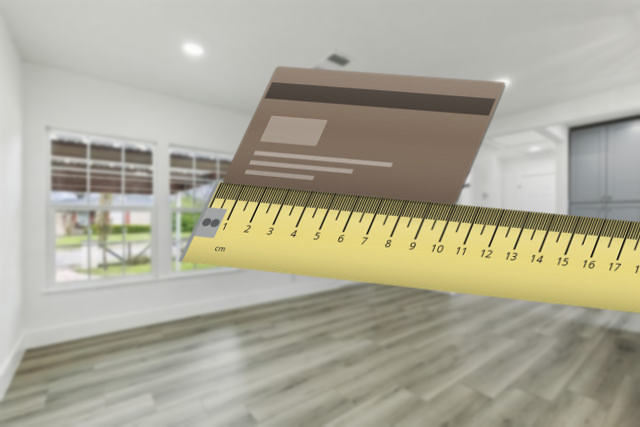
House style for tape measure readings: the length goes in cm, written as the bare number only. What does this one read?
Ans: 10
